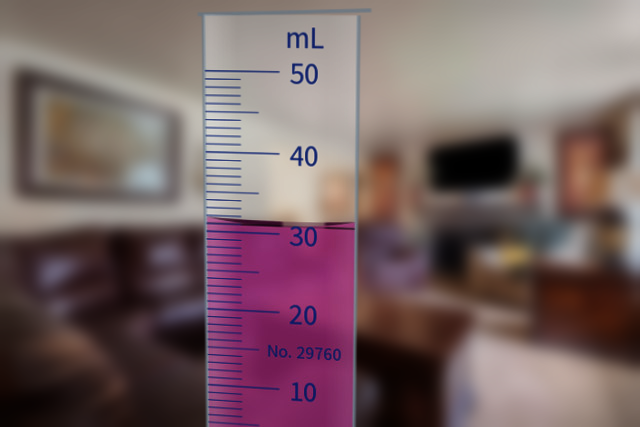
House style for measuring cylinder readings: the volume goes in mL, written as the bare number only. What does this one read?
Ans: 31
